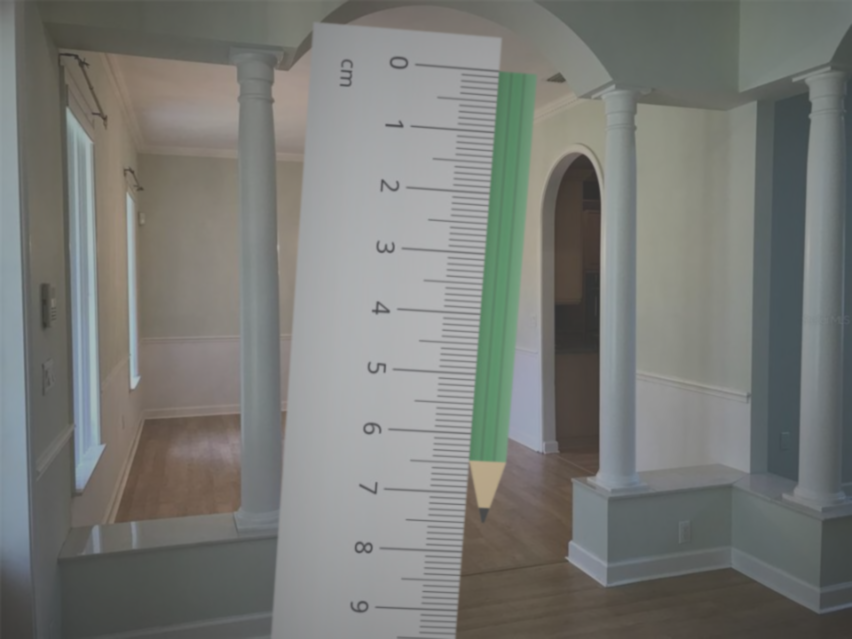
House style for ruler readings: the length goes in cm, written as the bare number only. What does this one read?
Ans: 7.5
